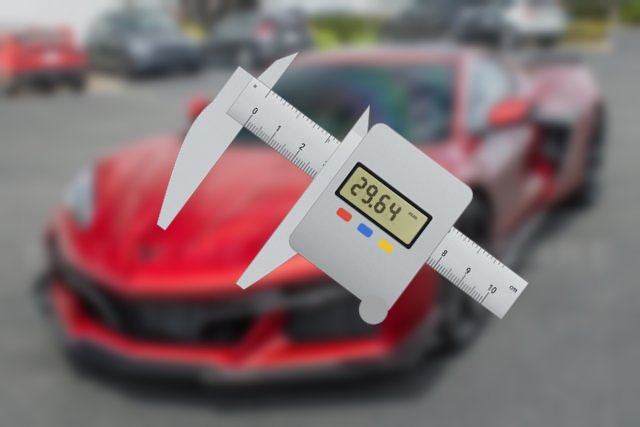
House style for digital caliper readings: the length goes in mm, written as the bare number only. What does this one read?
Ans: 29.64
